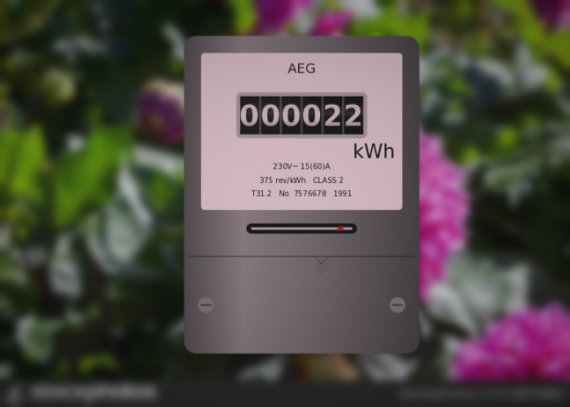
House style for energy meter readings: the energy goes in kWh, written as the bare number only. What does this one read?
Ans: 22
